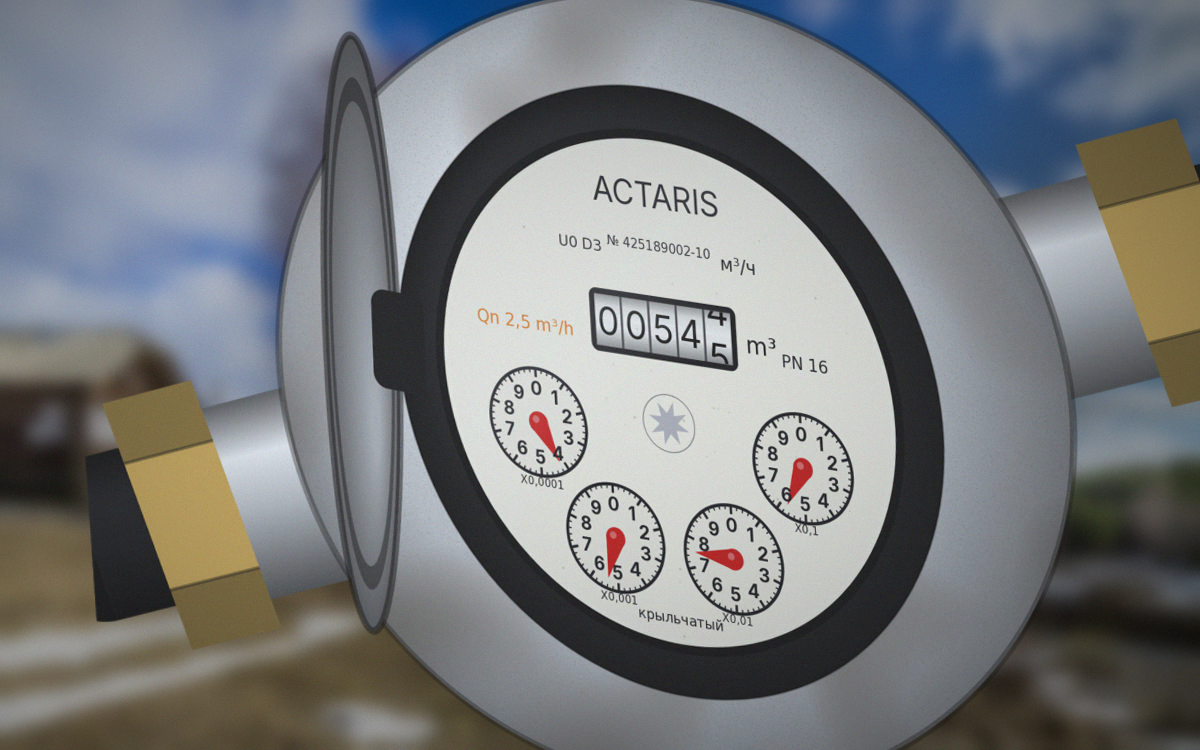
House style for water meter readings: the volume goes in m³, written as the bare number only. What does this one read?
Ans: 544.5754
